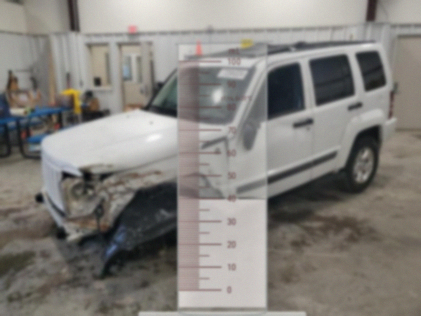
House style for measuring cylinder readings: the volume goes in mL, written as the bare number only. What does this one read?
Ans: 40
